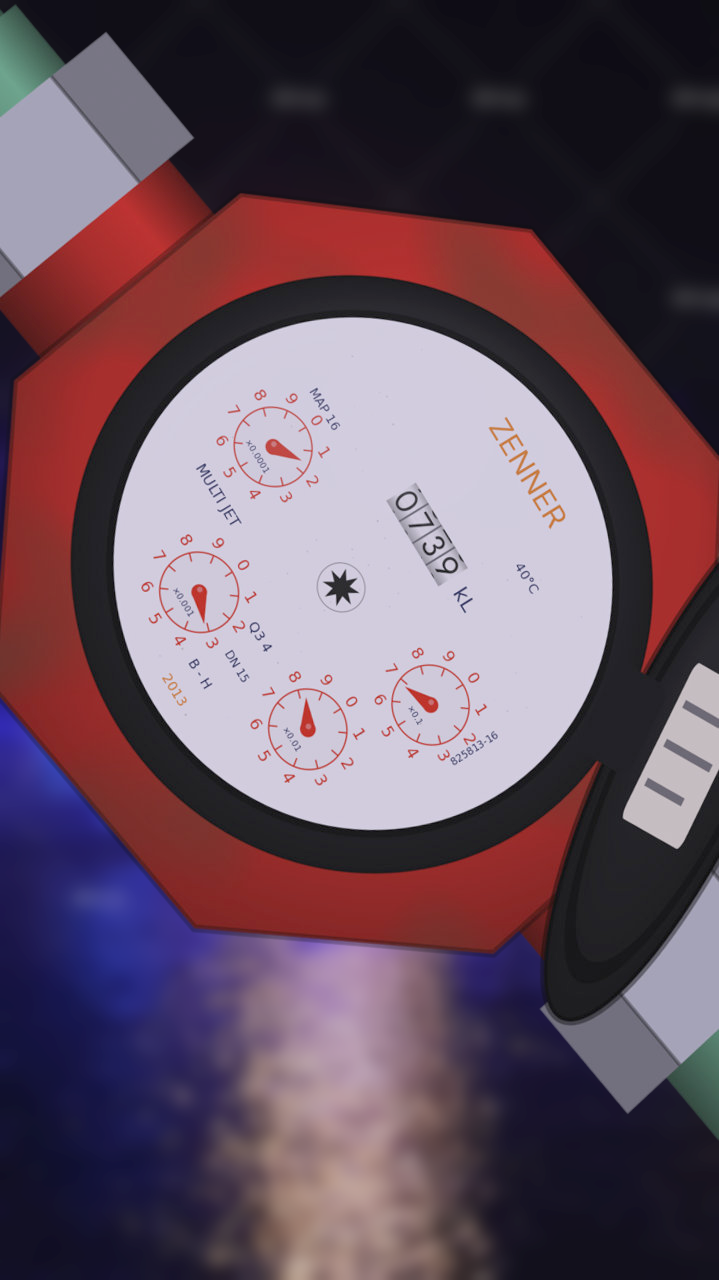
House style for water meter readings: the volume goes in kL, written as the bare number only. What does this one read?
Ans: 739.6831
